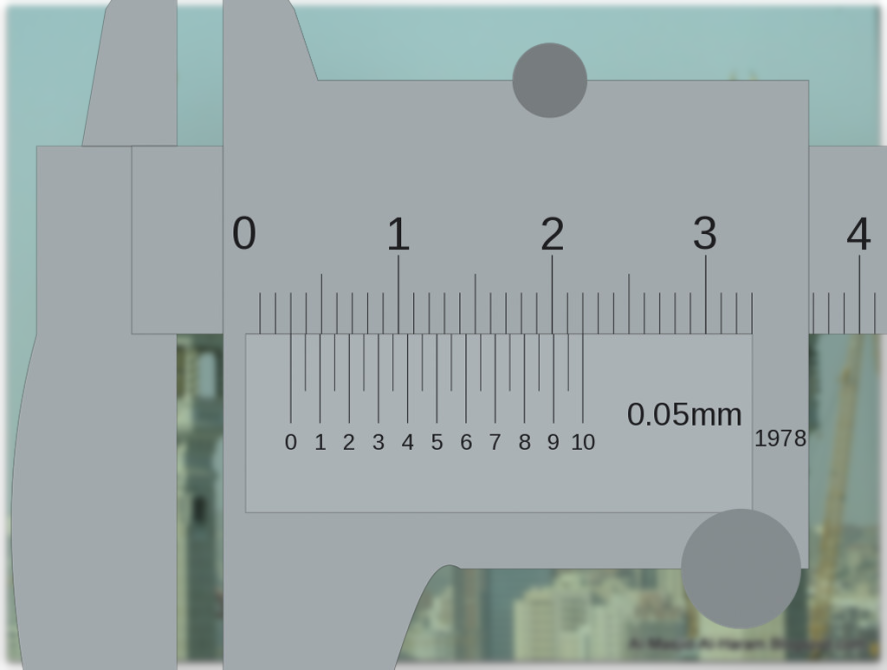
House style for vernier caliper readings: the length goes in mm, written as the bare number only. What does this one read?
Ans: 3.0
